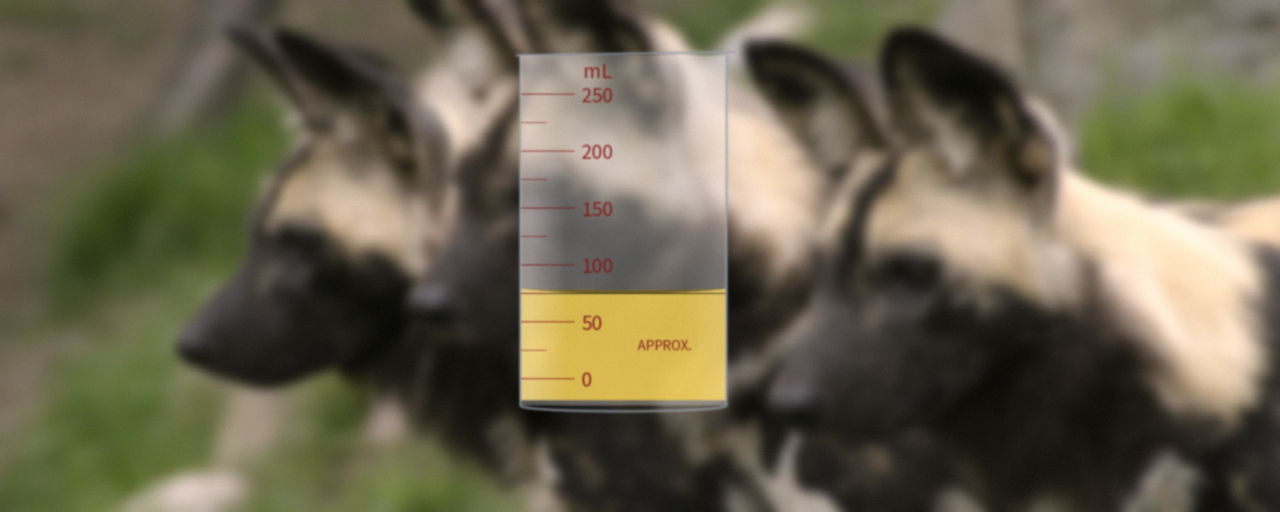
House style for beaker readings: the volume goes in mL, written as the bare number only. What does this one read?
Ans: 75
